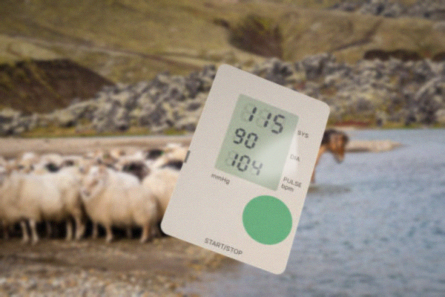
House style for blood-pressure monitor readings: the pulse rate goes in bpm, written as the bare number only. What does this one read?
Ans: 104
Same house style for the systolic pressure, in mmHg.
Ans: 115
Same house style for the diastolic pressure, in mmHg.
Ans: 90
